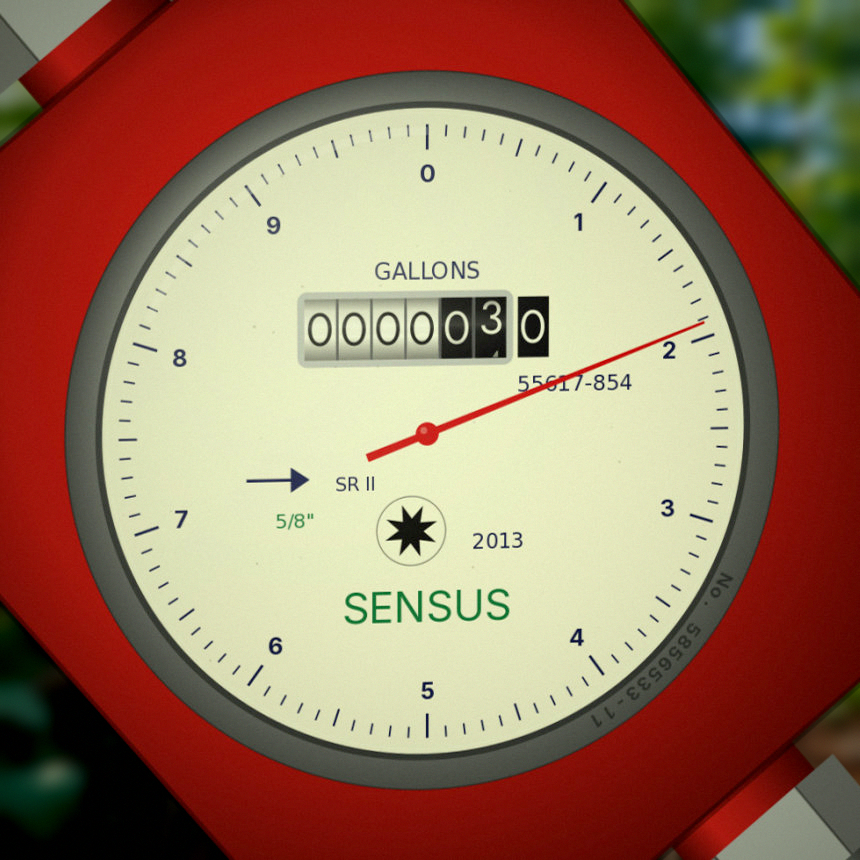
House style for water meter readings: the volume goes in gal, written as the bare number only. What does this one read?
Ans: 31.9
